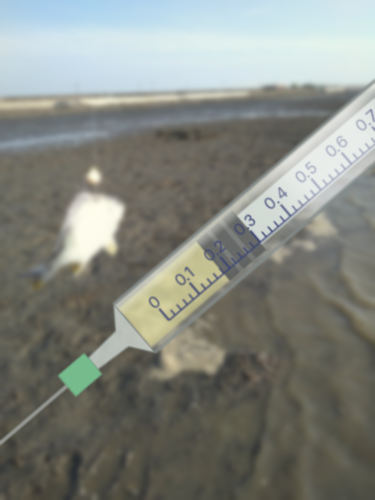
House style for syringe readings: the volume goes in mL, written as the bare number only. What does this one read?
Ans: 0.18
